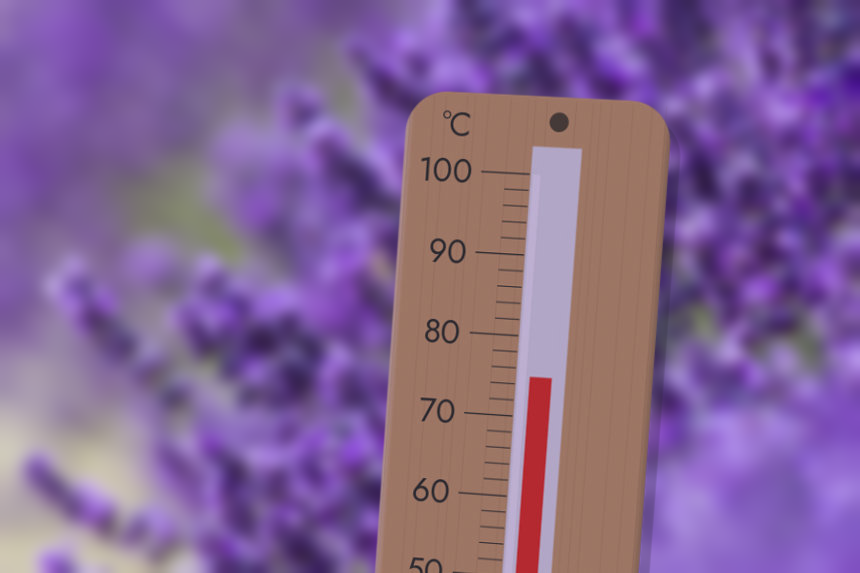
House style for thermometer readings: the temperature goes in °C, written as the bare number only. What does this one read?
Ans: 75
